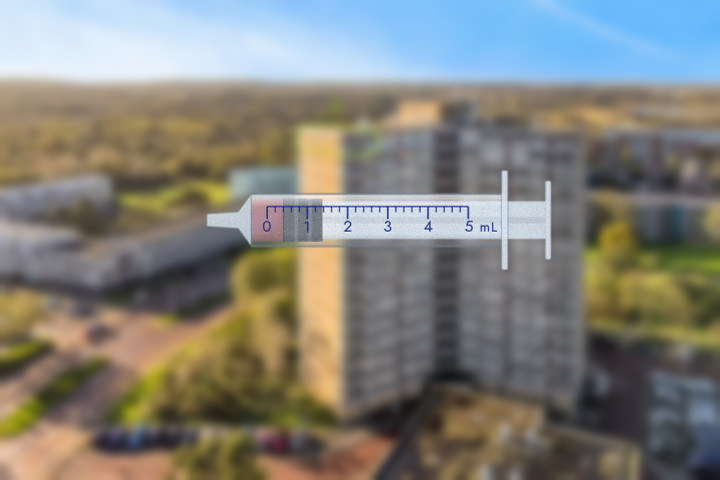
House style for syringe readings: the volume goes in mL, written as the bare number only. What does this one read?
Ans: 0.4
